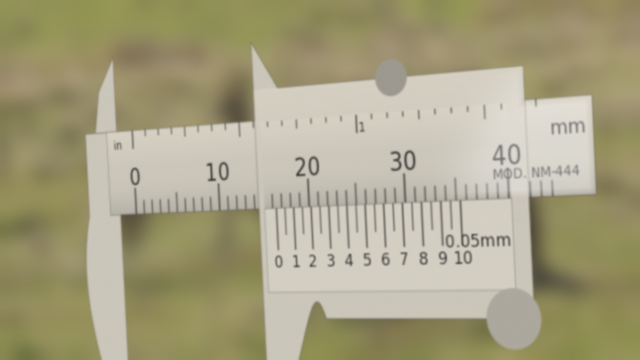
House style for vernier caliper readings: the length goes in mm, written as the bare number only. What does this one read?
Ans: 16.4
